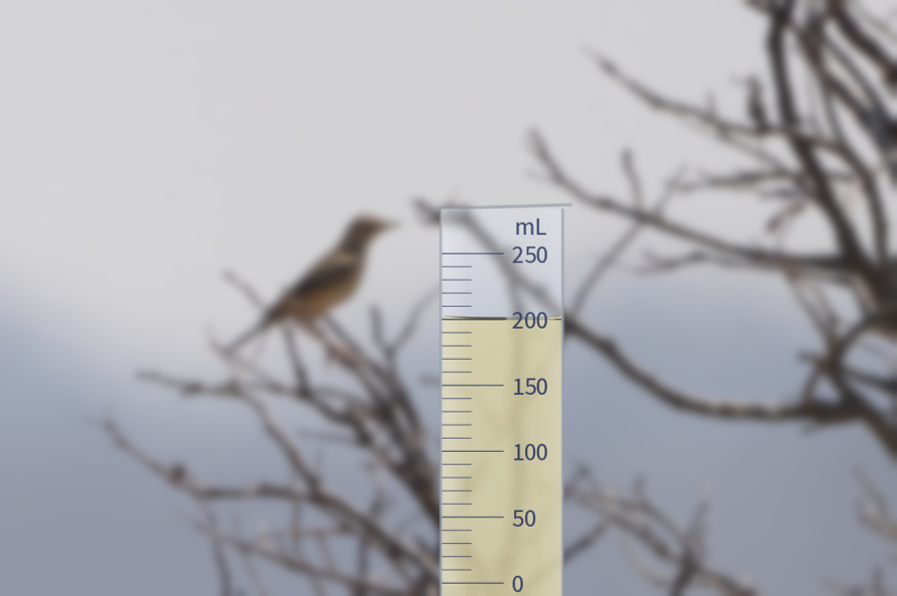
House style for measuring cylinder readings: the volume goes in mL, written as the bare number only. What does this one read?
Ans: 200
